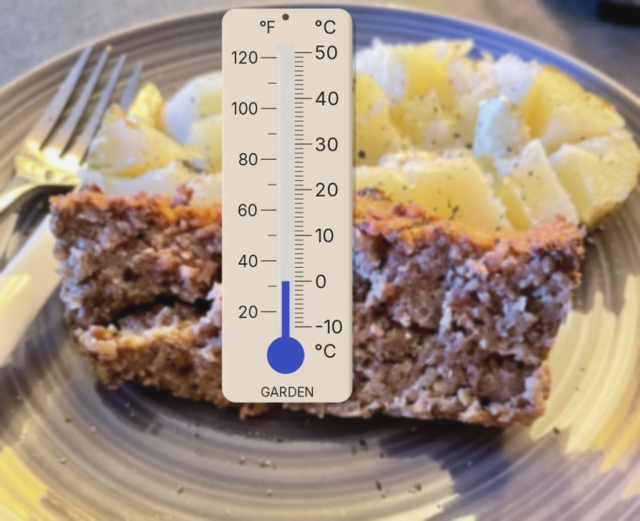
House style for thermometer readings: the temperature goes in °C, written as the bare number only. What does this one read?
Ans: 0
